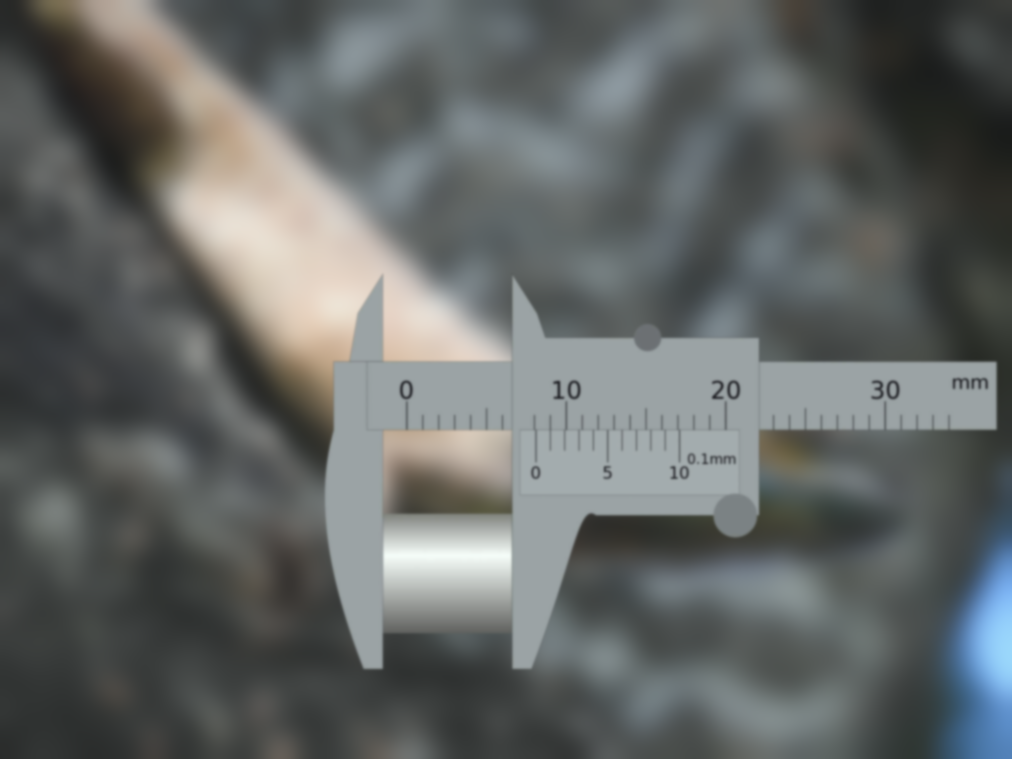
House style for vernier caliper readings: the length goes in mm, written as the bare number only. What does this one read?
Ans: 8.1
